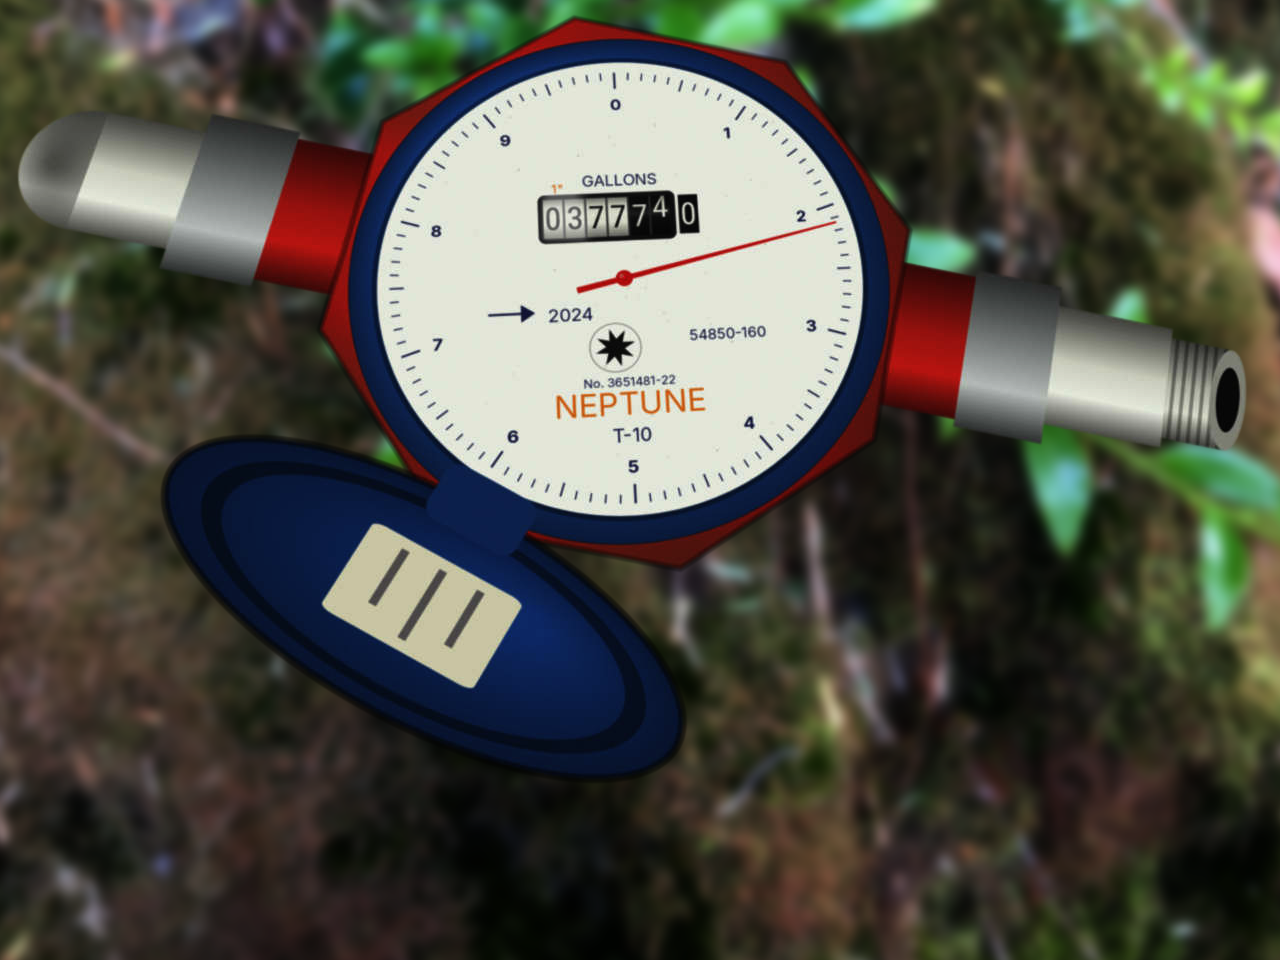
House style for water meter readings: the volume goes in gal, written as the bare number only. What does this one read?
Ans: 377742.1
